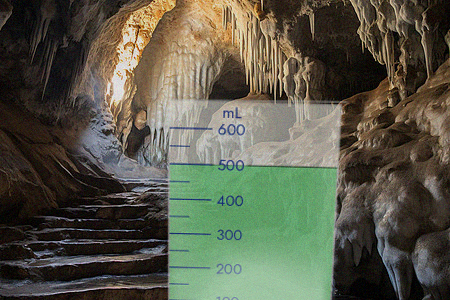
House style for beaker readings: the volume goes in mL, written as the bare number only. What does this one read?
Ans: 500
